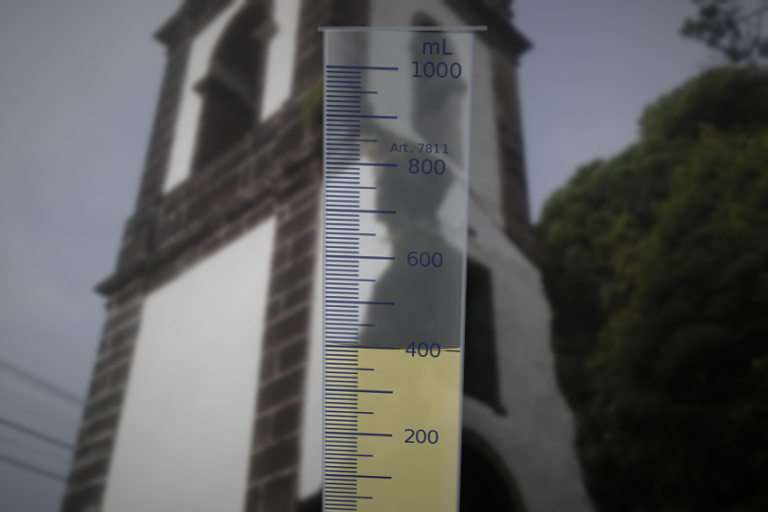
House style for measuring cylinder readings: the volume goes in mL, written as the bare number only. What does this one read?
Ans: 400
